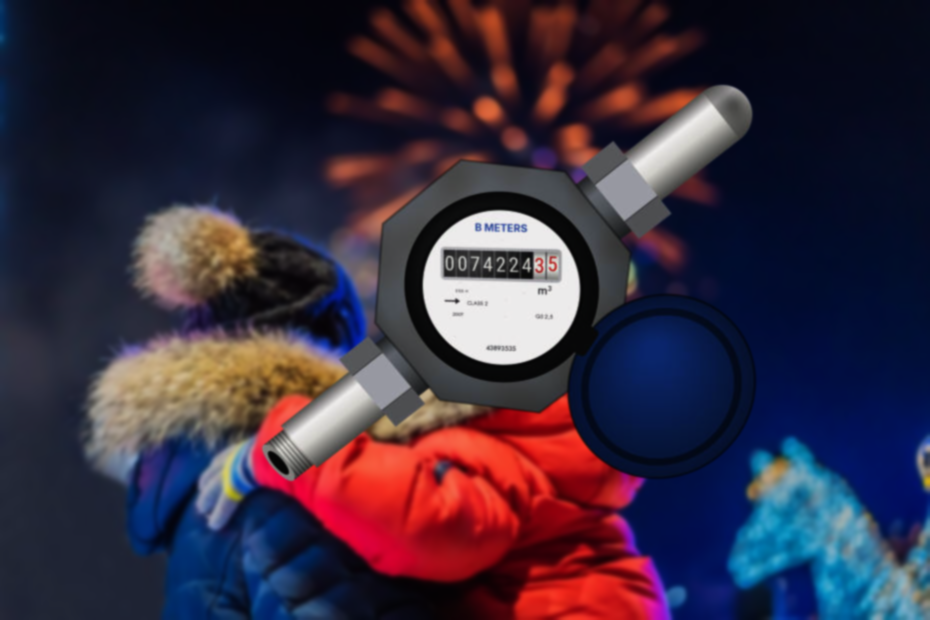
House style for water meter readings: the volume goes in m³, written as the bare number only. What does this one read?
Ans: 74224.35
